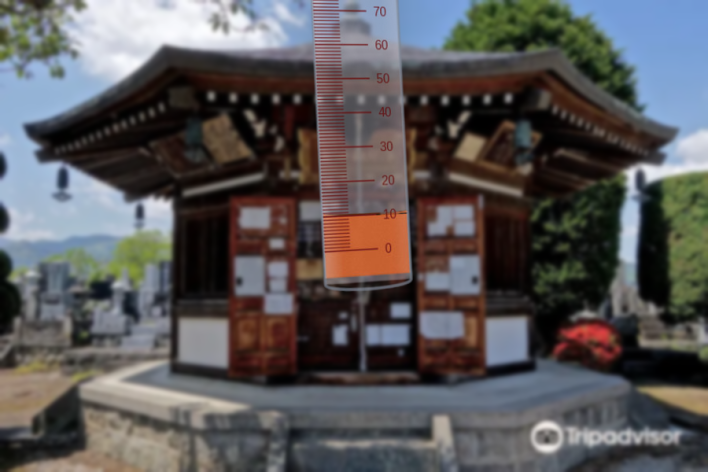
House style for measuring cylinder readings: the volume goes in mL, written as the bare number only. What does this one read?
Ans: 10
